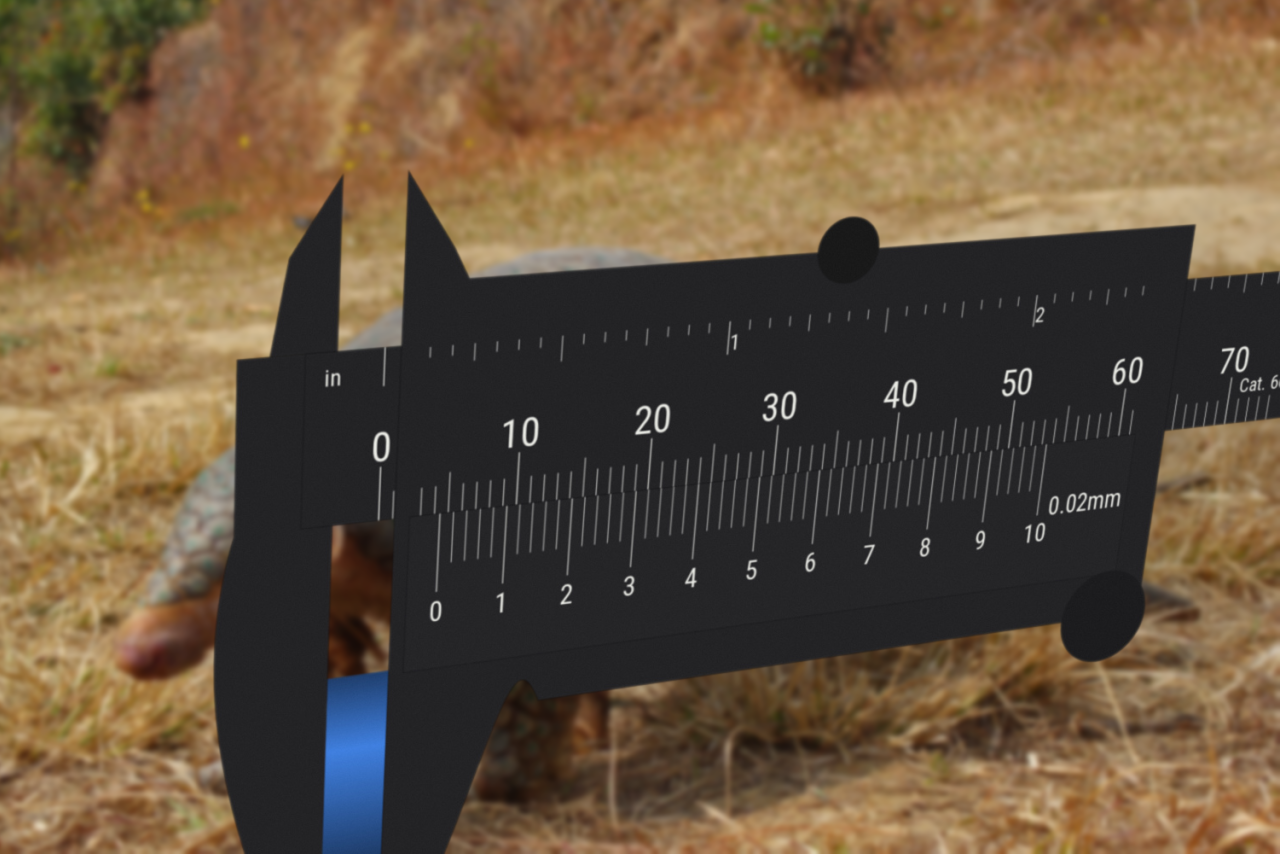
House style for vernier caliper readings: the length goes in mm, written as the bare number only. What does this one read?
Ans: 4.4
